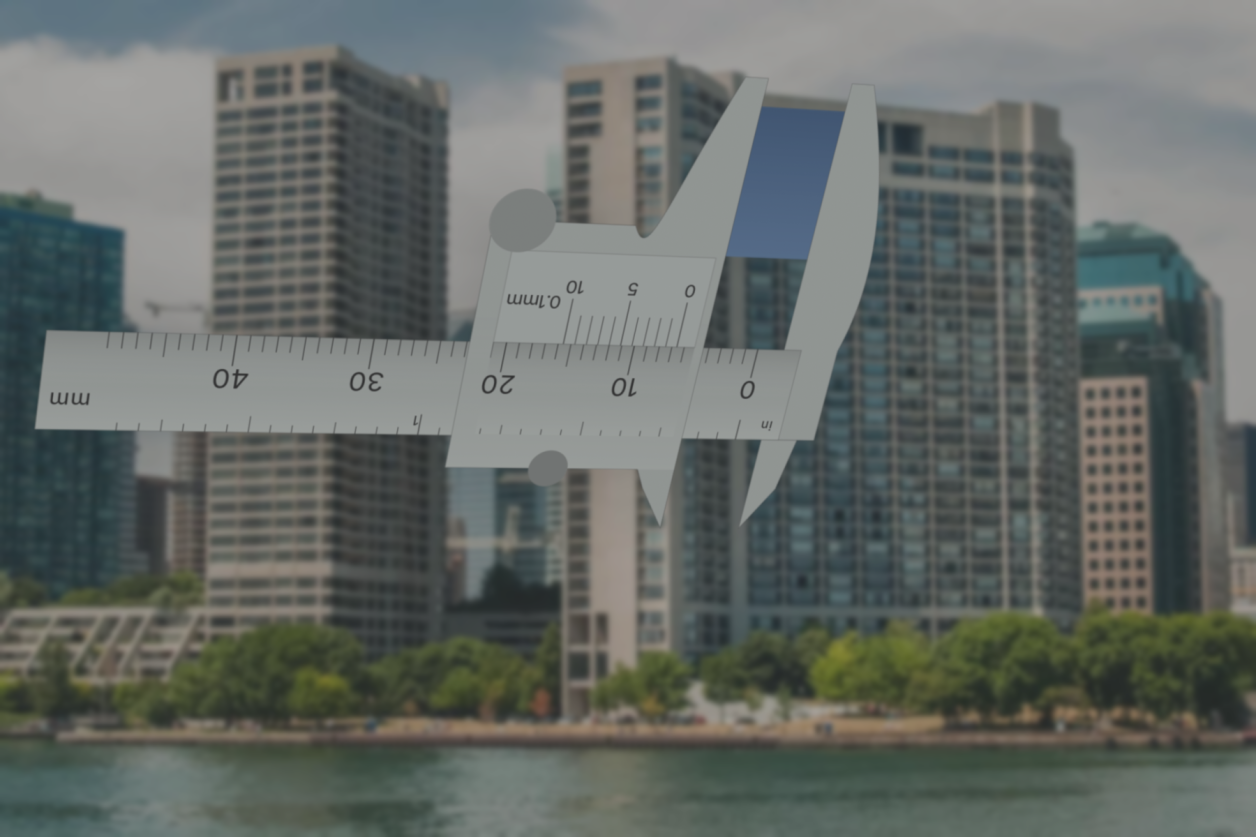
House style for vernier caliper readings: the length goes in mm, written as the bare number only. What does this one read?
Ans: 6.6
